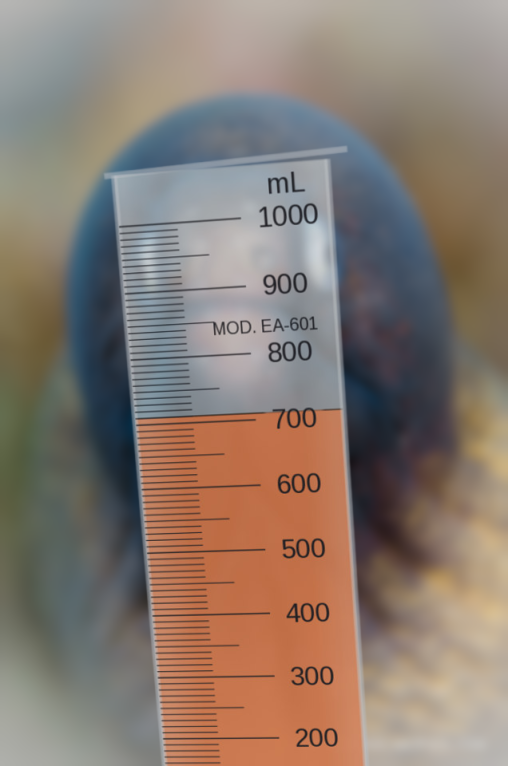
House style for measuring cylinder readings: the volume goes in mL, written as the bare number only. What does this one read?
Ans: 710
